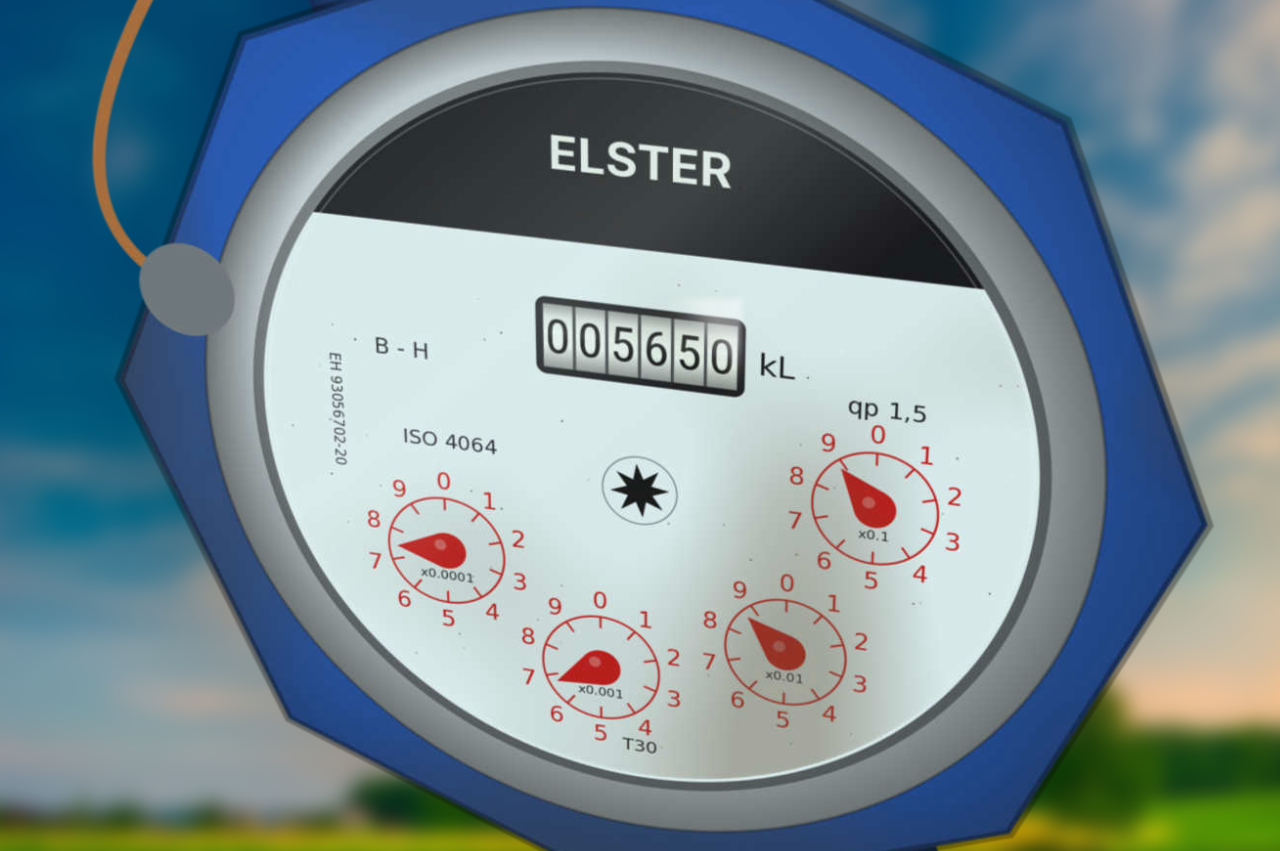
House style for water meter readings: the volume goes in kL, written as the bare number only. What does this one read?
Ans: 5650.8867
